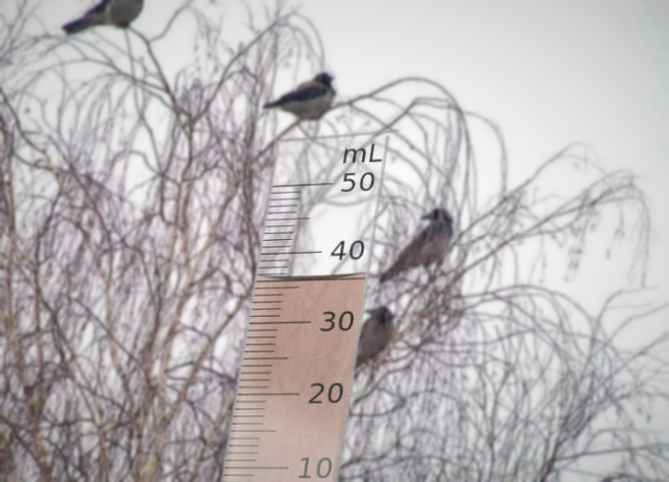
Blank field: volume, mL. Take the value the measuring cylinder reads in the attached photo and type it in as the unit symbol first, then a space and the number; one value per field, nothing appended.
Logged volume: mL 36
